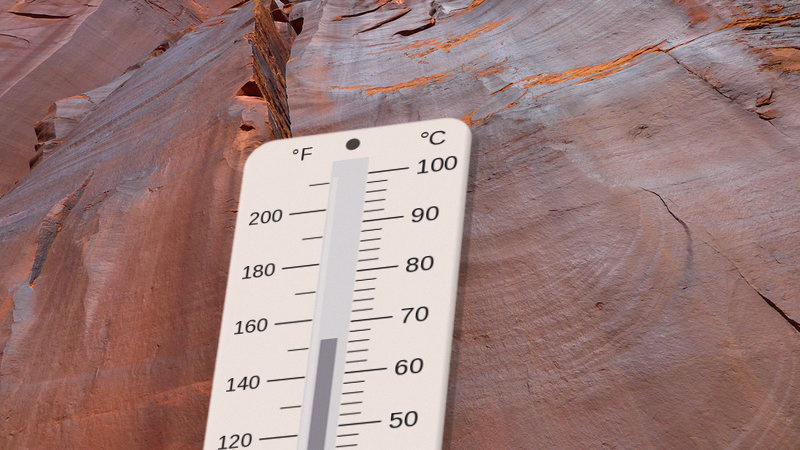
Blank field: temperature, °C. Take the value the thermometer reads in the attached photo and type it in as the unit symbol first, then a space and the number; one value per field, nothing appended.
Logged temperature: °C 67
